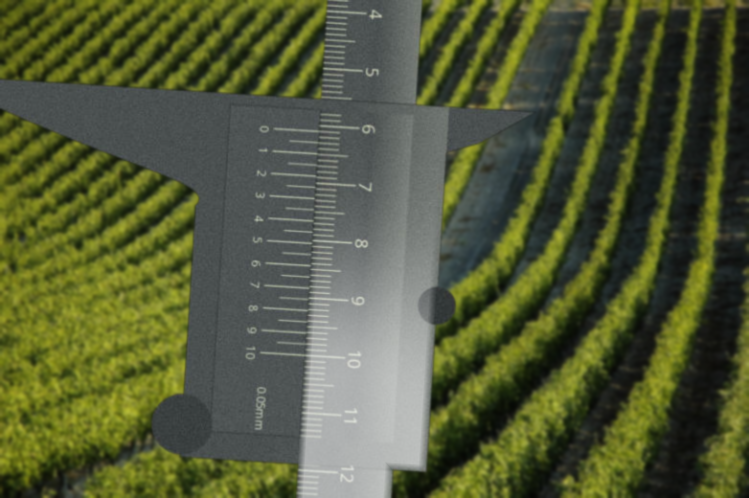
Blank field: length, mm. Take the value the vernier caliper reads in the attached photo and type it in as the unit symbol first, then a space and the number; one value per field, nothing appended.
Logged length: mm 61.0
